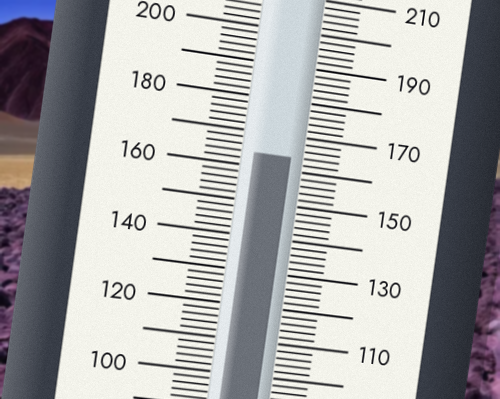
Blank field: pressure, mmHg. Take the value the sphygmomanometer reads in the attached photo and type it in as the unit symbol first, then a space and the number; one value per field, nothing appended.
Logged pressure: mmHg 164
